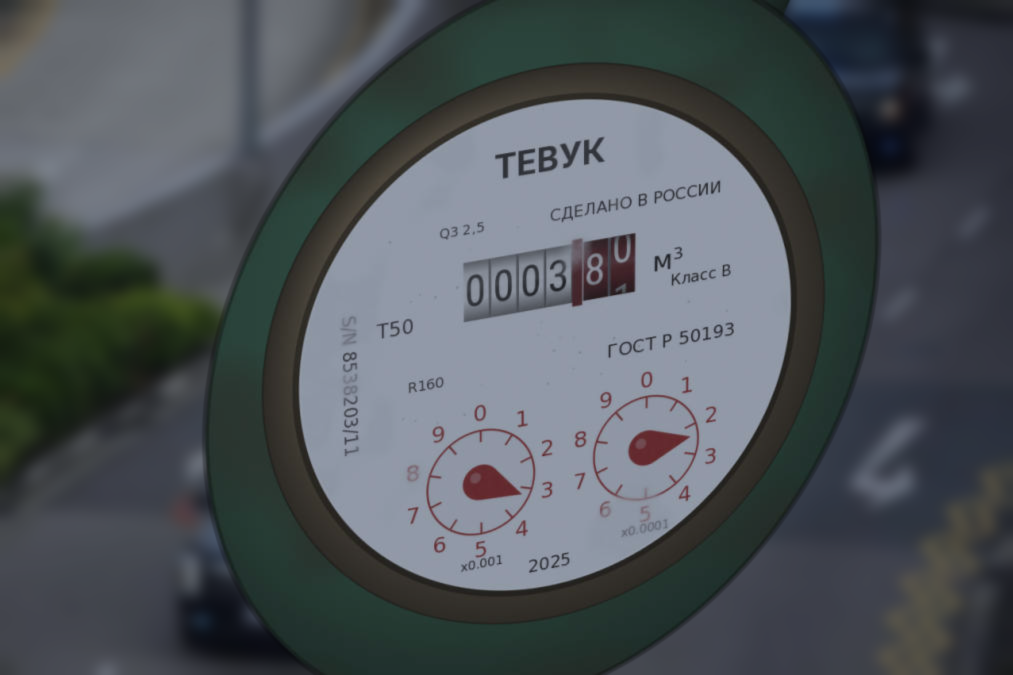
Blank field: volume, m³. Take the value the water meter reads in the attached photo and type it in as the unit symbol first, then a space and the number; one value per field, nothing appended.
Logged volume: m³ 3.8032
